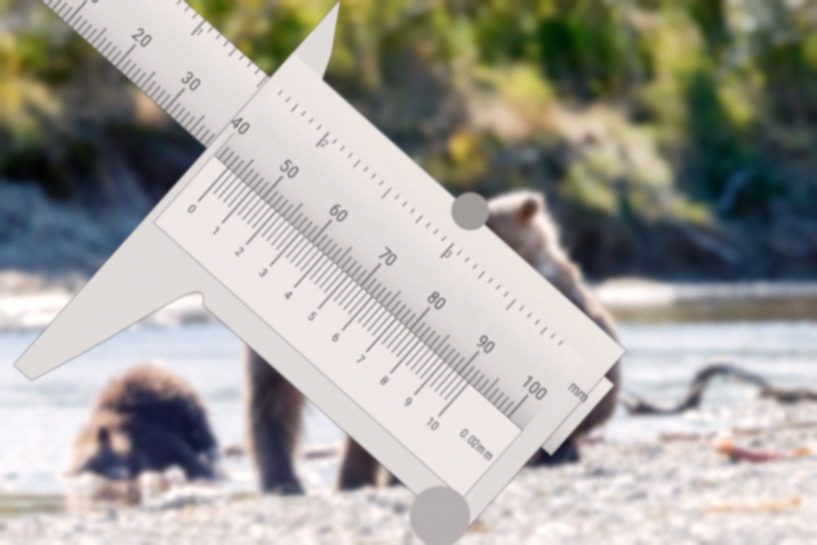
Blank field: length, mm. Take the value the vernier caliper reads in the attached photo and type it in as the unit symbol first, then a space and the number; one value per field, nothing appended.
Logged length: mm 43.0
